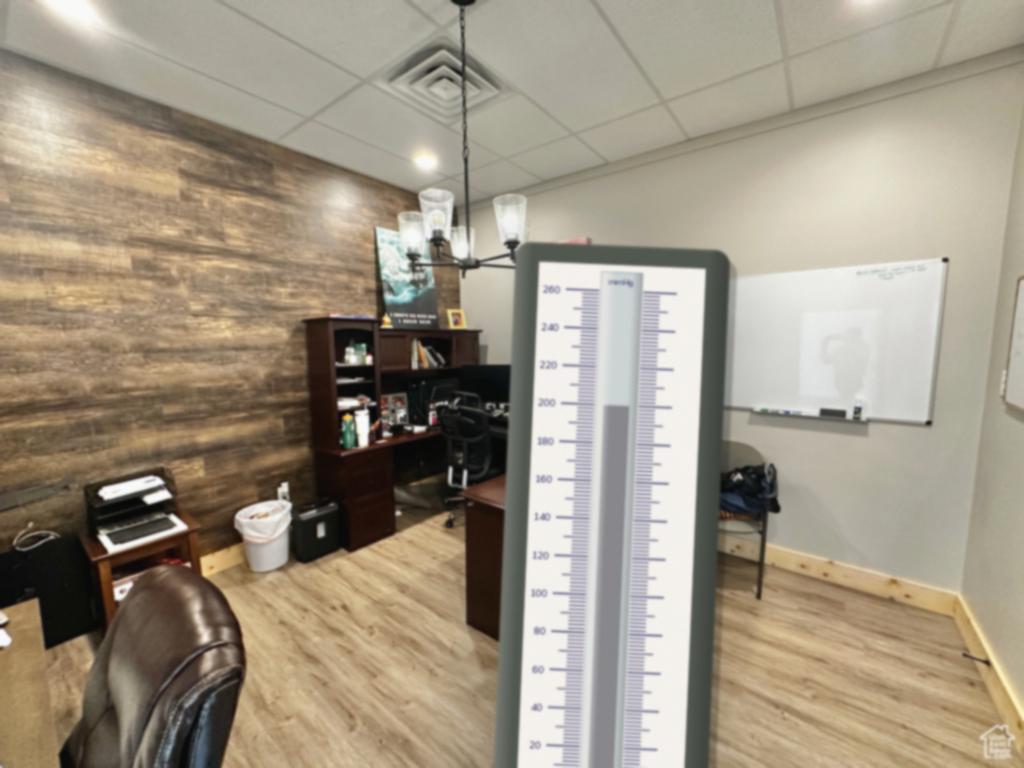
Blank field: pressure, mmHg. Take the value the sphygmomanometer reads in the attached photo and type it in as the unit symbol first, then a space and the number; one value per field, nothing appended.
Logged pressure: mmHg 200
